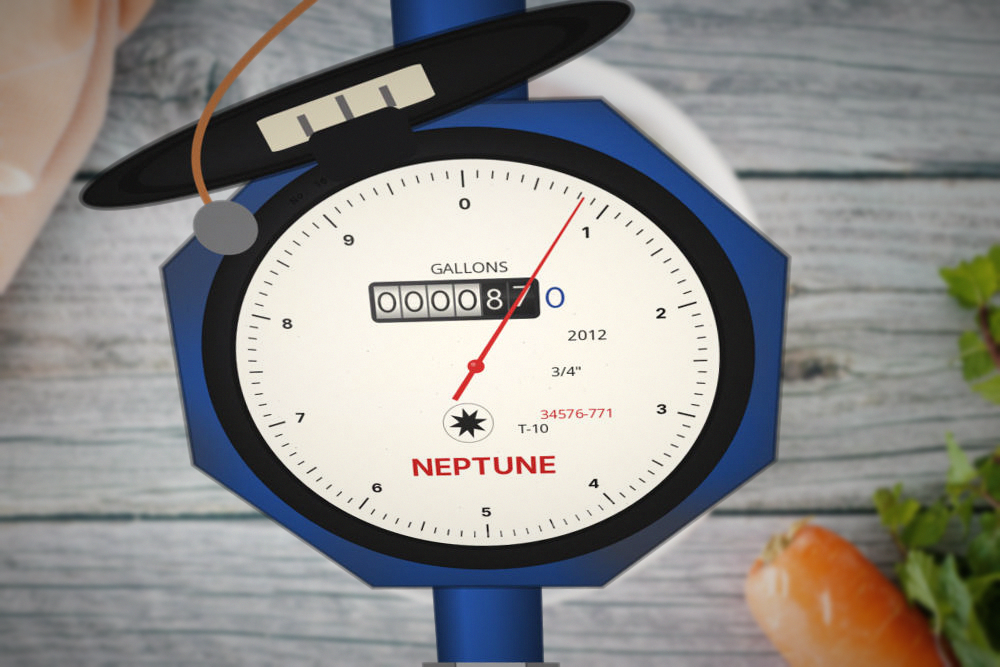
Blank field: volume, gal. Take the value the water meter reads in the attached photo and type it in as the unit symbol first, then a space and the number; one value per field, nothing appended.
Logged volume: gal 870.8
